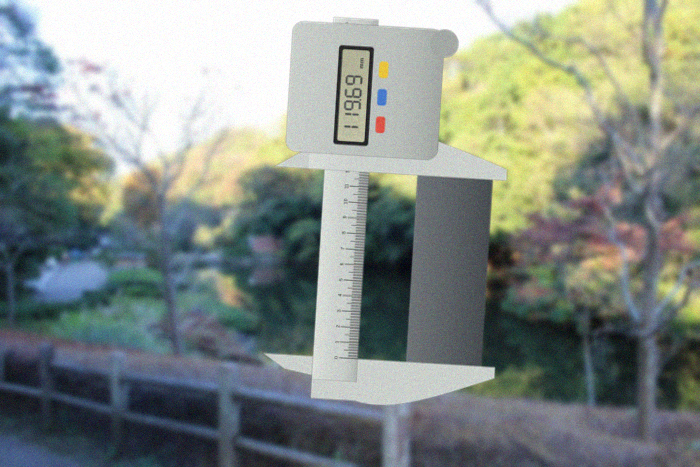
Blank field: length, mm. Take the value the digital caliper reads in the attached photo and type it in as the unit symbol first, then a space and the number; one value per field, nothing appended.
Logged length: mm 119.69
